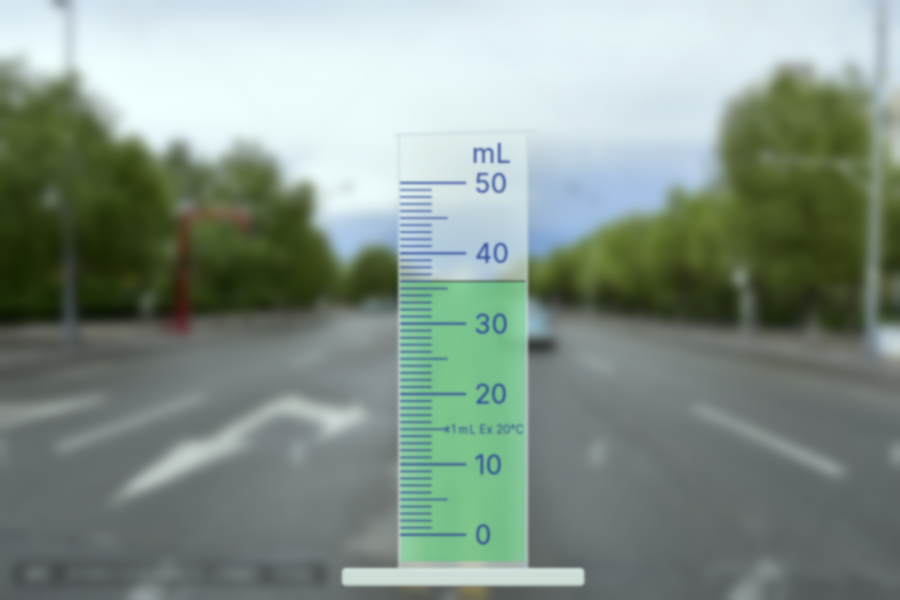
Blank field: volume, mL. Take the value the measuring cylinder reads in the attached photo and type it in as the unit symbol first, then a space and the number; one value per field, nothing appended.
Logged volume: mL 36
